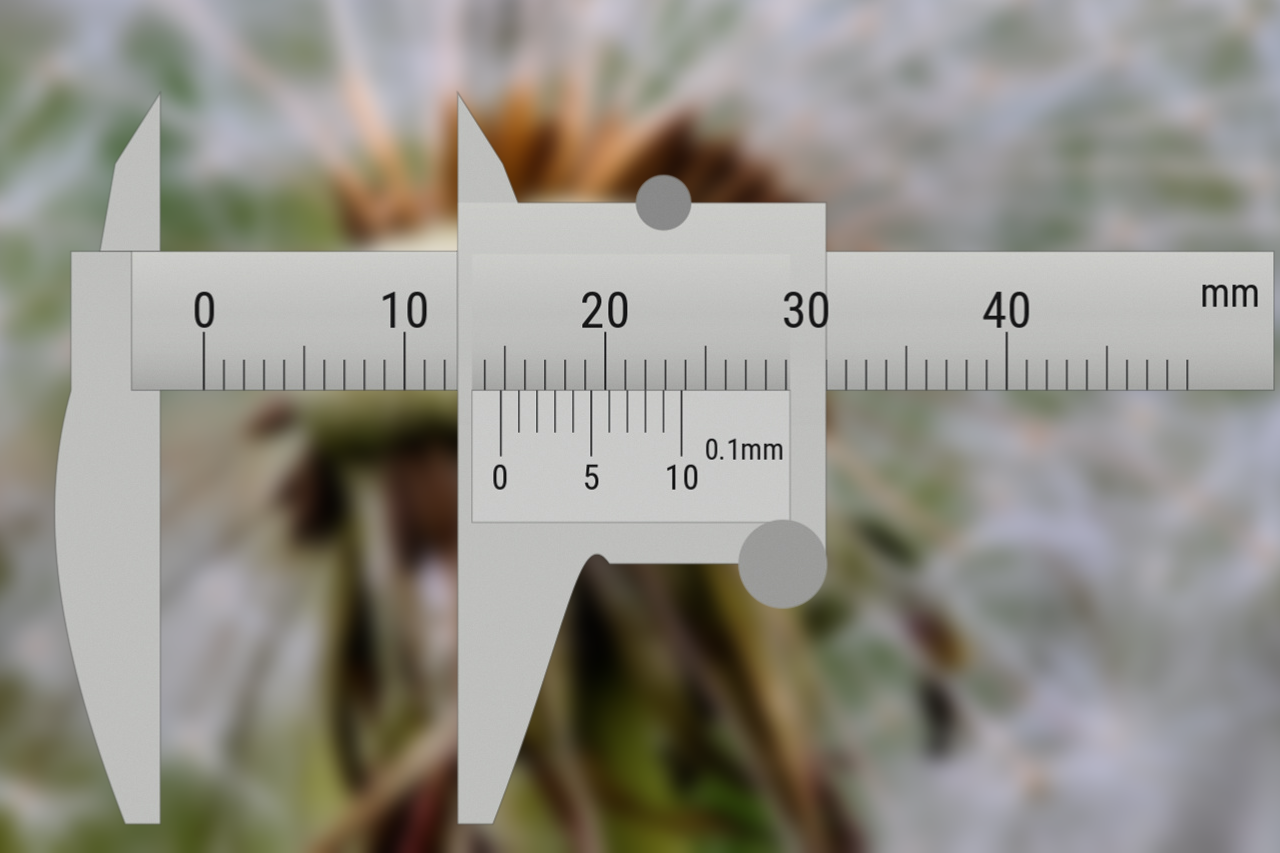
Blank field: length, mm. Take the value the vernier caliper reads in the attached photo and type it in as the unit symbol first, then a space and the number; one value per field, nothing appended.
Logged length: mm 14.8
